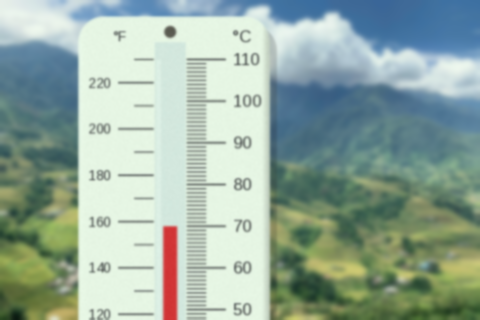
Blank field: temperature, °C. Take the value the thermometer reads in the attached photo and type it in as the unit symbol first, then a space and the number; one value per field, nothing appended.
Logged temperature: °C 70
